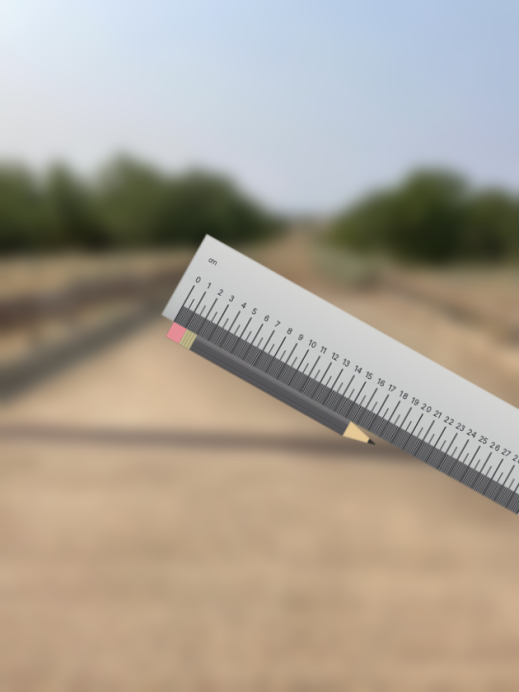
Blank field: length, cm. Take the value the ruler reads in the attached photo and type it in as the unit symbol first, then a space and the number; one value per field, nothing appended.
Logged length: cm 18
